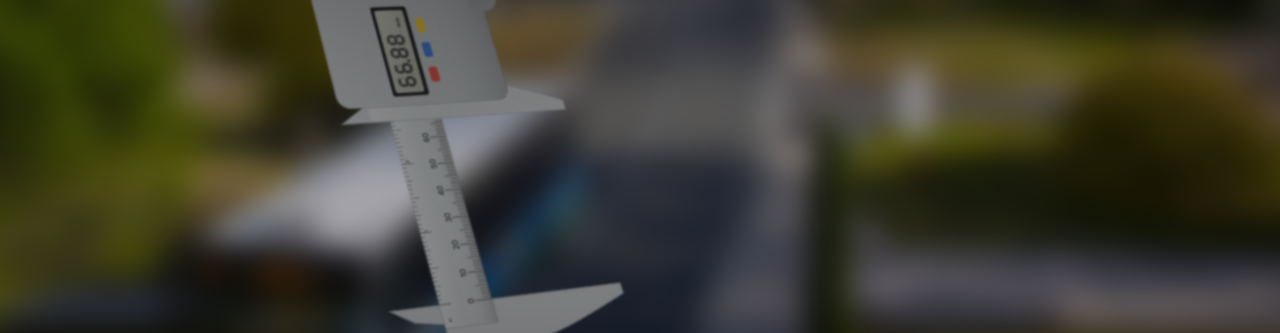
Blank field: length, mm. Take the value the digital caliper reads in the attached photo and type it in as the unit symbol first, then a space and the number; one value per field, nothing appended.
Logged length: mm 66.88
